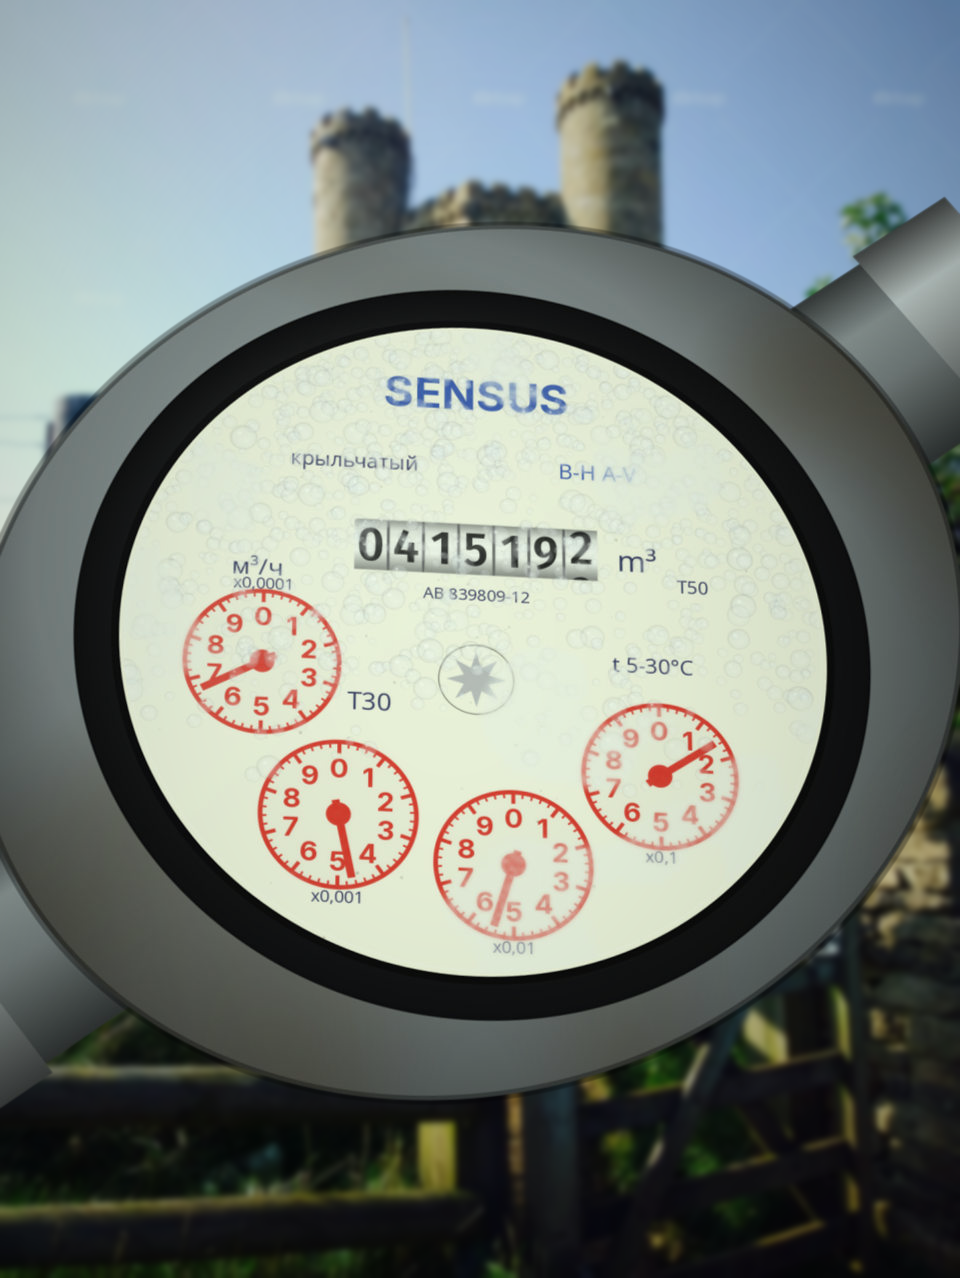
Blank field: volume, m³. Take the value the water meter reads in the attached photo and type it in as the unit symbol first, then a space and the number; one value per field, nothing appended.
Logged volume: m³ 415192.1546
